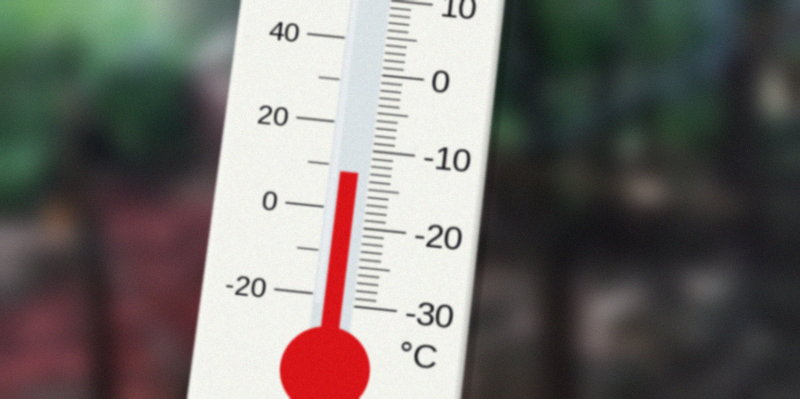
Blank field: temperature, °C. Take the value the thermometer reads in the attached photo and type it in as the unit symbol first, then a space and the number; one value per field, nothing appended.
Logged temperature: °C -13
